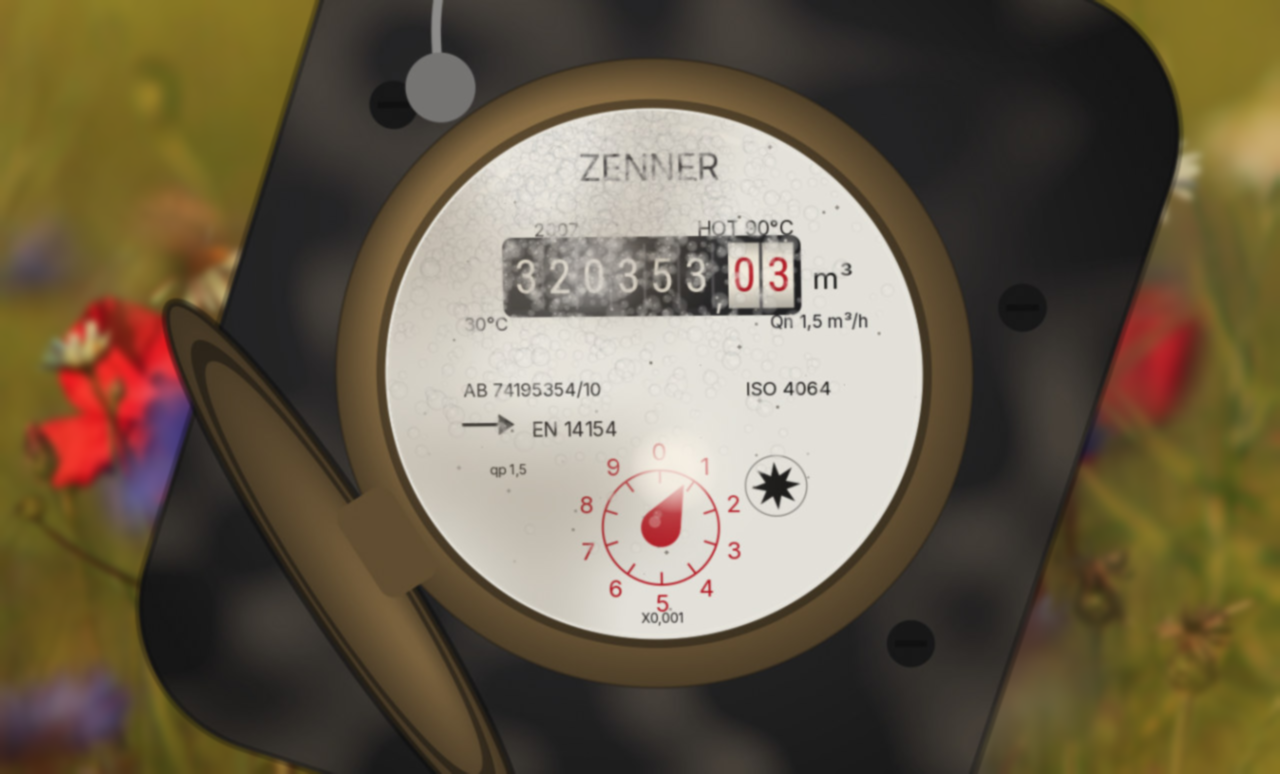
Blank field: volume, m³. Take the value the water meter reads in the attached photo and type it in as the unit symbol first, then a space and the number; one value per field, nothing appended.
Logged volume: m³ 320353.030
